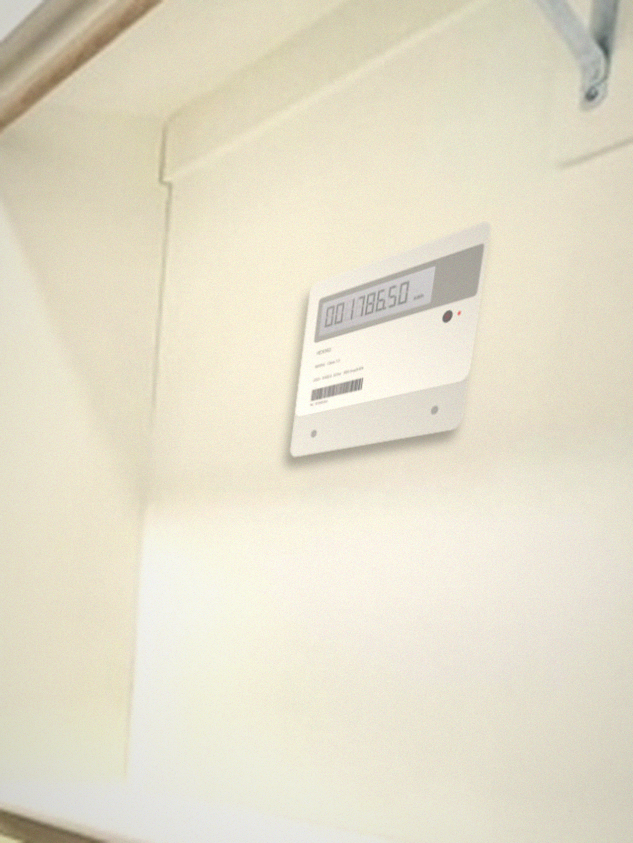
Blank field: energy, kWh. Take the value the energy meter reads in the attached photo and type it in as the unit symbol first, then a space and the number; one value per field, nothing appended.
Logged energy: kWh 1786.50
